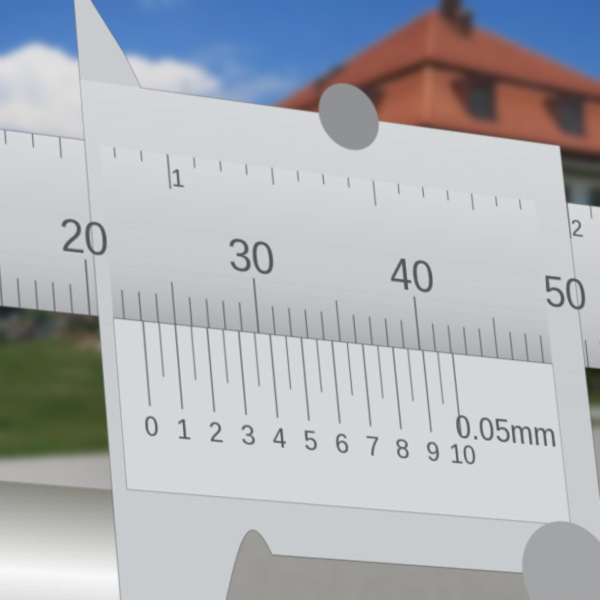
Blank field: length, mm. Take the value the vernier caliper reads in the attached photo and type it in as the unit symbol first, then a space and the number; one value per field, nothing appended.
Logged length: mm 23.1
